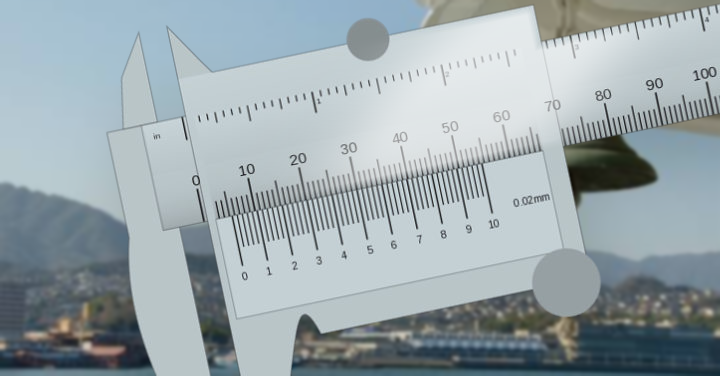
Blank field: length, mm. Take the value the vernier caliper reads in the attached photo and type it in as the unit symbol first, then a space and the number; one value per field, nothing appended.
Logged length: mm 5.5
